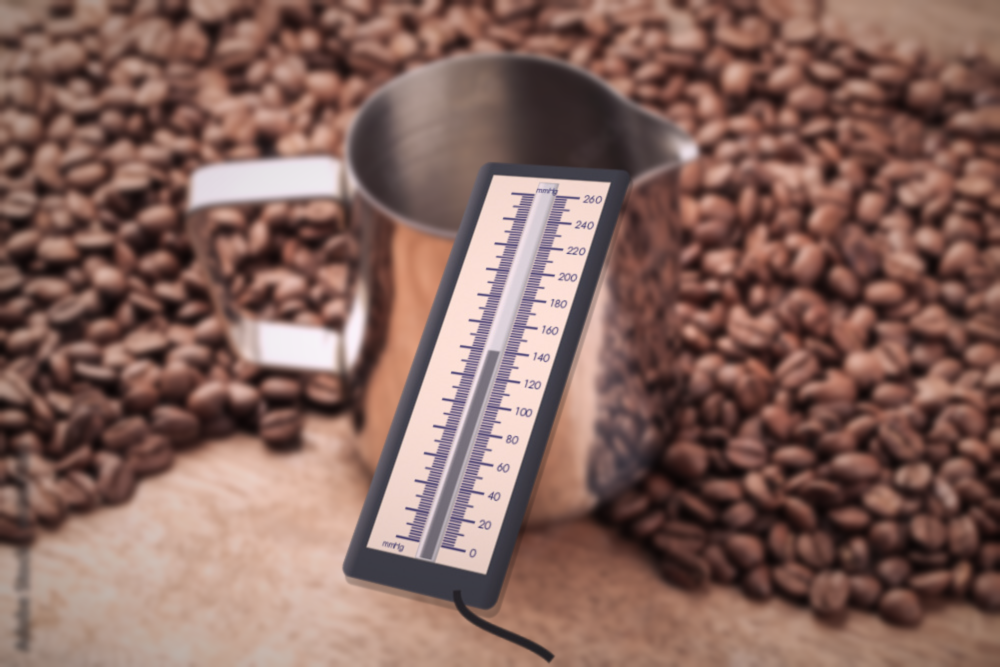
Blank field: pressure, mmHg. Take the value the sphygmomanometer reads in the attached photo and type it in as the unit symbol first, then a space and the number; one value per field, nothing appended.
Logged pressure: mmHg 140
